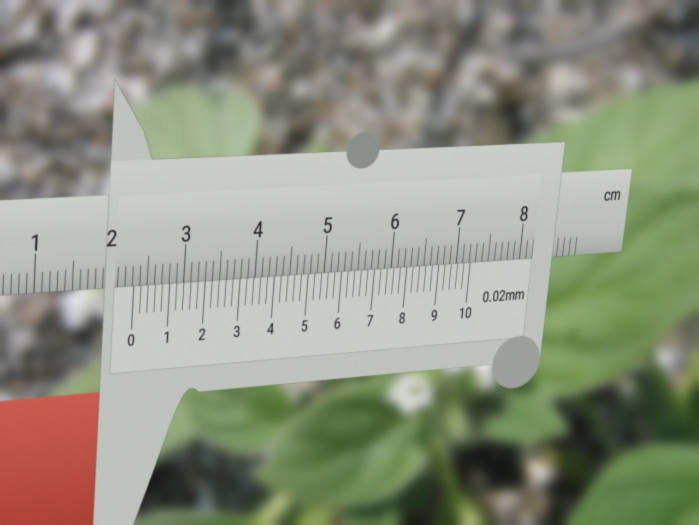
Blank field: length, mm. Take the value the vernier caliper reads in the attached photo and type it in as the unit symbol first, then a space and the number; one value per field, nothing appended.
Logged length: mm 23.2
